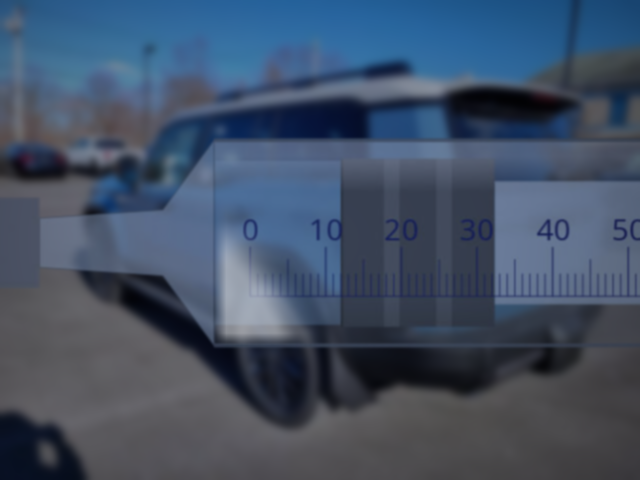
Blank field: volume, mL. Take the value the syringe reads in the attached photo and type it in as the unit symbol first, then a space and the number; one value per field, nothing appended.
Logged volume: mL 12
